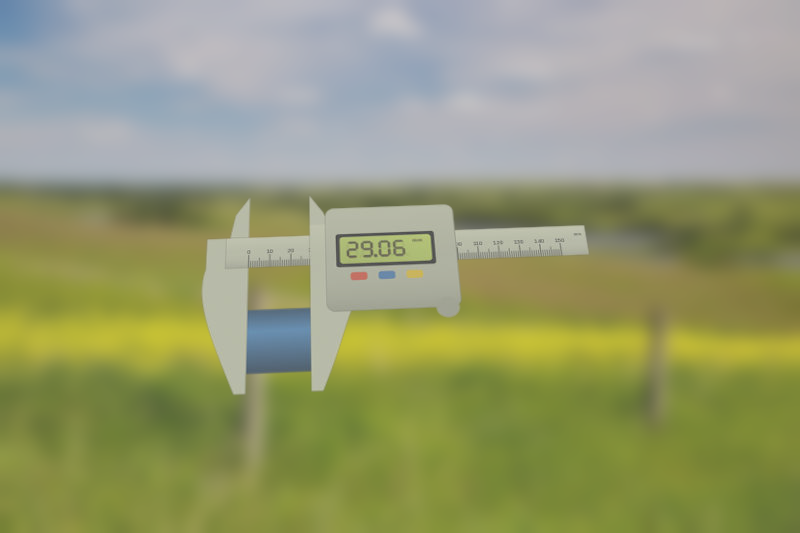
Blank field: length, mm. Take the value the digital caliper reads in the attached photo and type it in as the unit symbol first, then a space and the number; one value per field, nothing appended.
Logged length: mm 29.06
